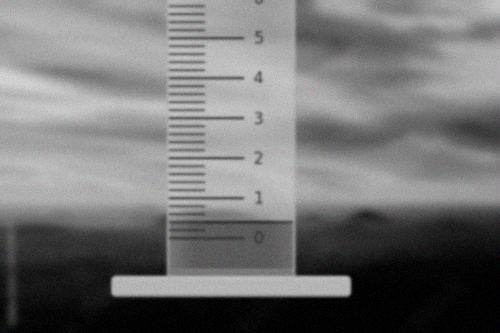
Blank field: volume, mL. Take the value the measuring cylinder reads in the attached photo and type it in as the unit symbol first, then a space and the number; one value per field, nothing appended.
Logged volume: mL 0.4
